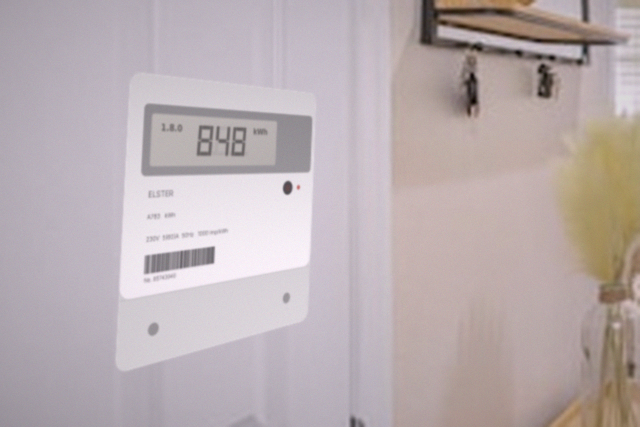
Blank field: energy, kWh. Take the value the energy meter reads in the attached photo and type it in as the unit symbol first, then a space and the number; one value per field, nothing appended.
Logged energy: kWh 848
